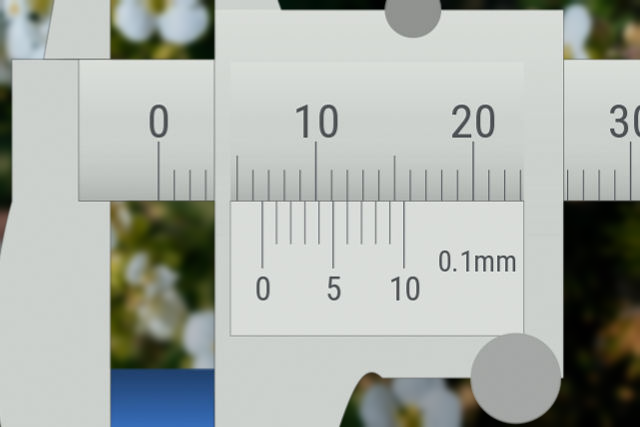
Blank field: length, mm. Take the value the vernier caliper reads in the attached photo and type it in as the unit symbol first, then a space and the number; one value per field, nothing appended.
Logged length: mm 6.6
